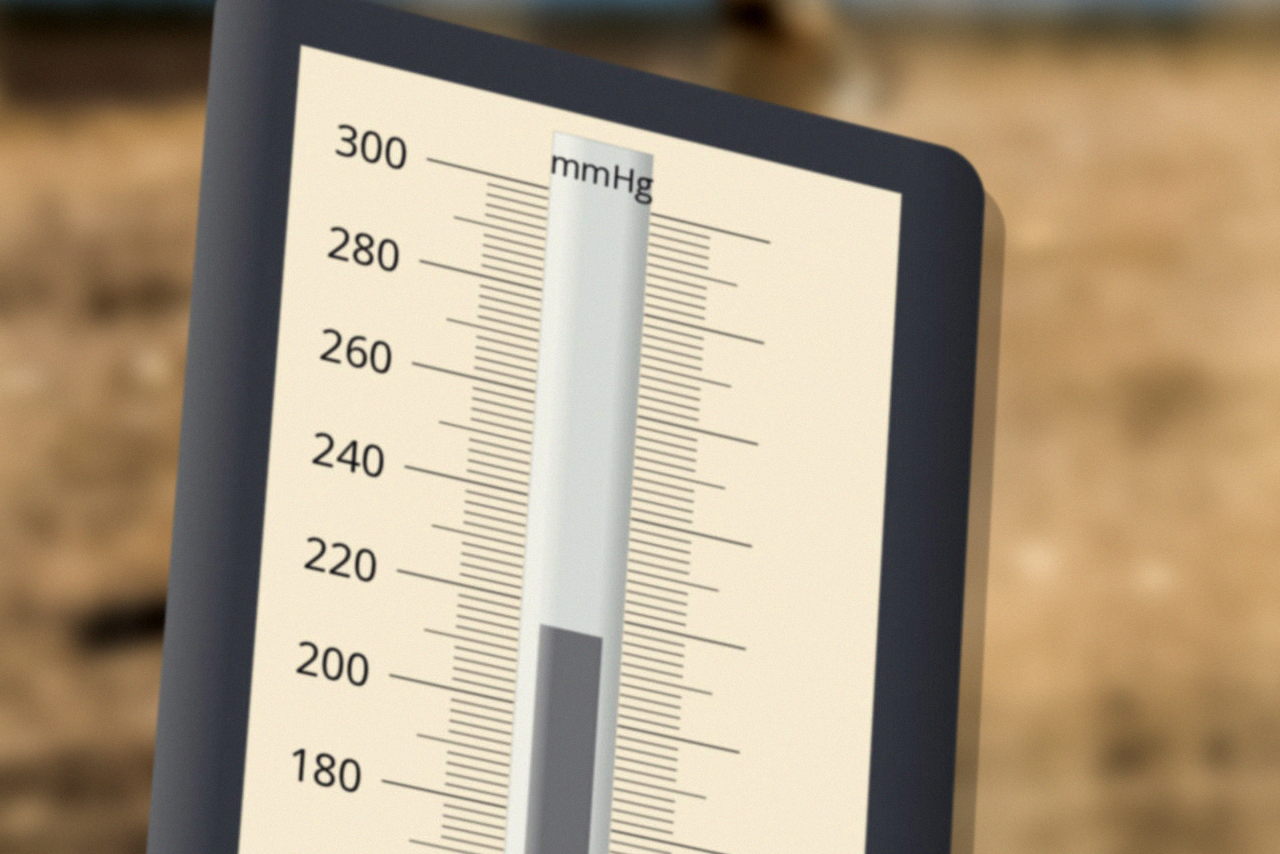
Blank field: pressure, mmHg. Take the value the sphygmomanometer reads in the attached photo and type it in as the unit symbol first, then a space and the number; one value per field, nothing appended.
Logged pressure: mmHg 216
